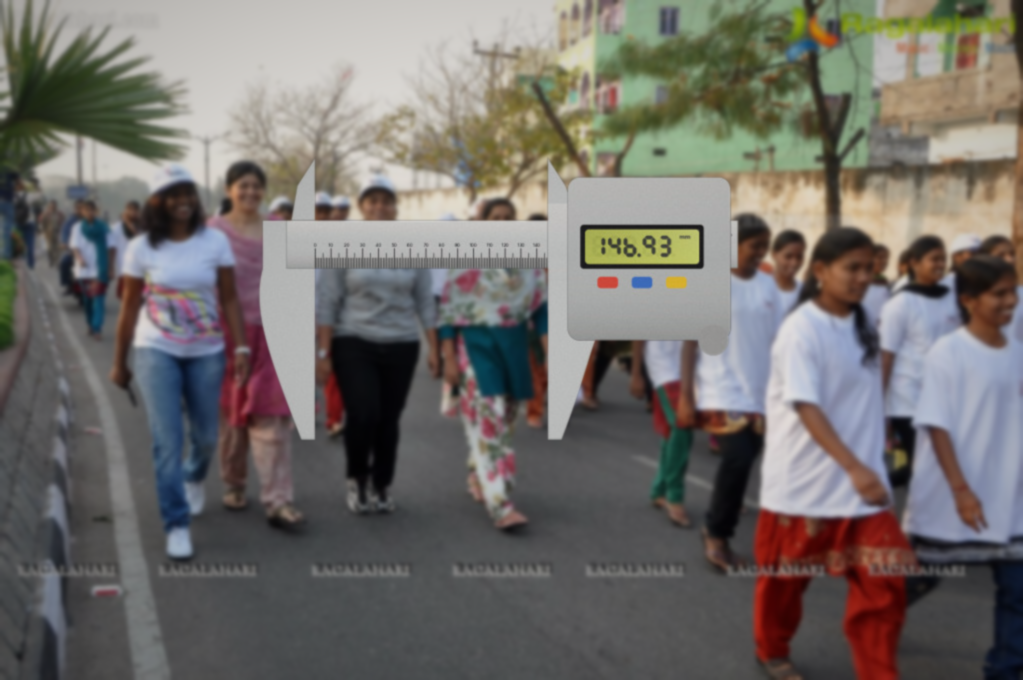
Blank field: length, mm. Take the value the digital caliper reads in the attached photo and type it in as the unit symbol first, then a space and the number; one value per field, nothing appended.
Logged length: mm 146.93
